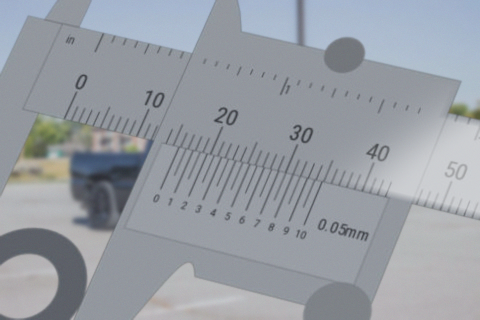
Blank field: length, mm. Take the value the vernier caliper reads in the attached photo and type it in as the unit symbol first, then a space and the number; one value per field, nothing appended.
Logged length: mm 15.8
